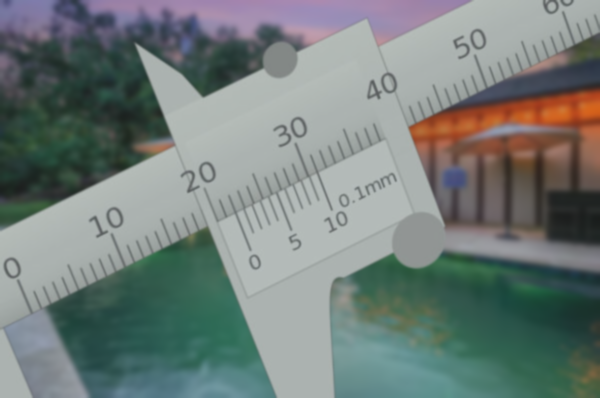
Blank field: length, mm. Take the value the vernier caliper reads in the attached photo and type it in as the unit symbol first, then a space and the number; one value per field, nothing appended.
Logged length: mm 22.0
